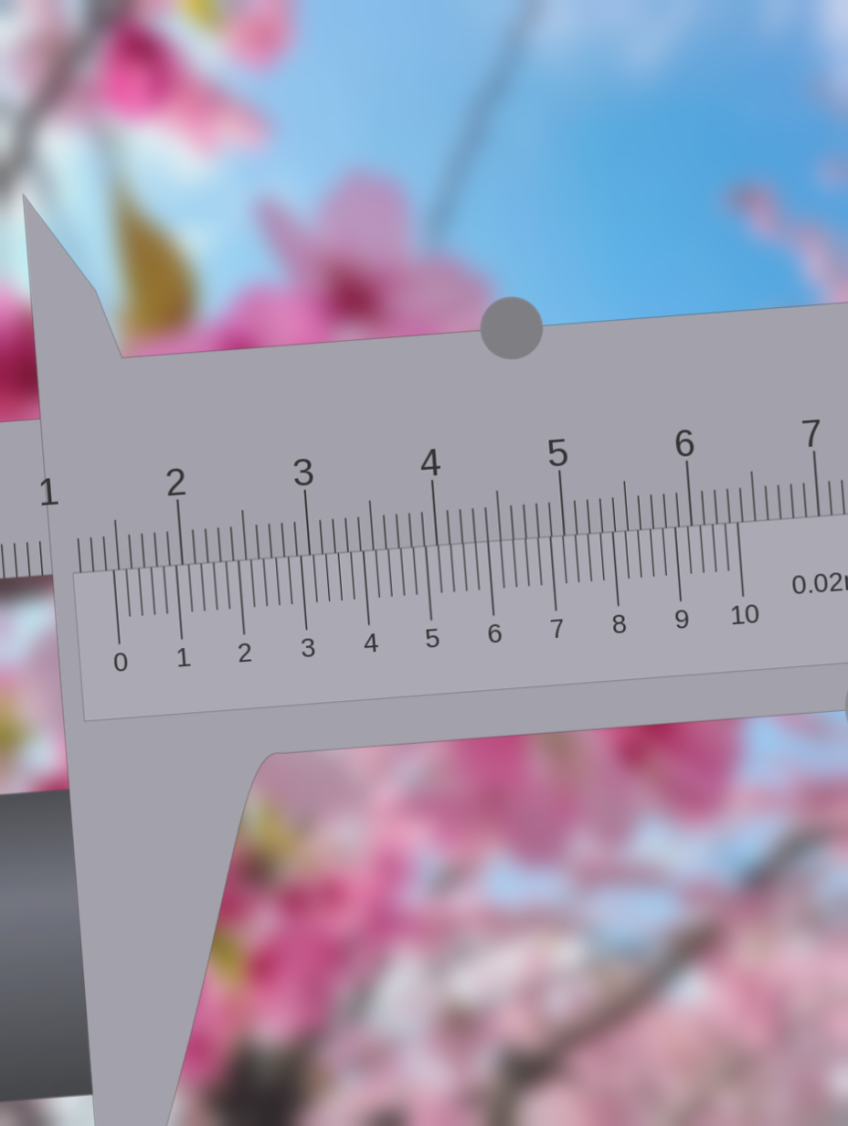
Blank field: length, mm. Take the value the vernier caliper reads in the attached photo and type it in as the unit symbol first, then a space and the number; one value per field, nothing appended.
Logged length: mm 14.6
